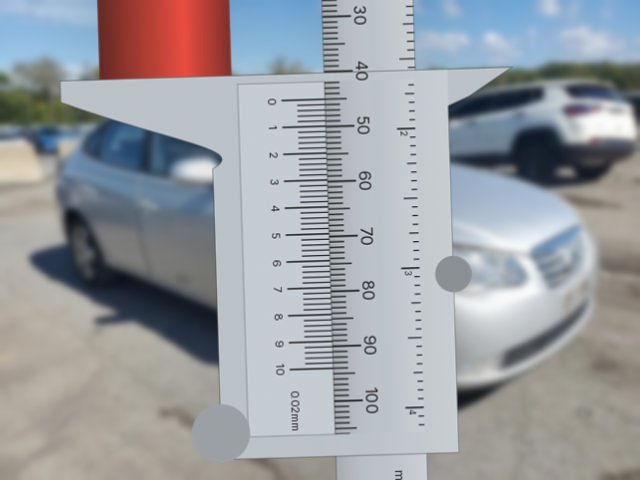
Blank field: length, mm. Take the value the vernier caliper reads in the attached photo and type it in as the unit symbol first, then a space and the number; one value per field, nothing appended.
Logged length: mm 45.0
